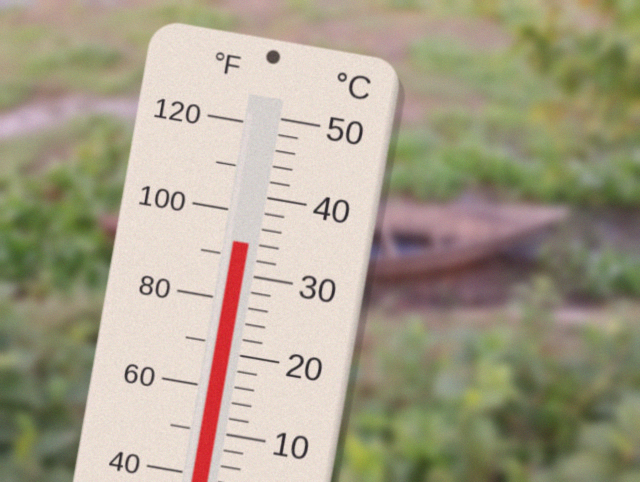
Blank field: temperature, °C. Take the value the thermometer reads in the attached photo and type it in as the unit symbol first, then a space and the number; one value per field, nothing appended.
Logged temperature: °C 34
